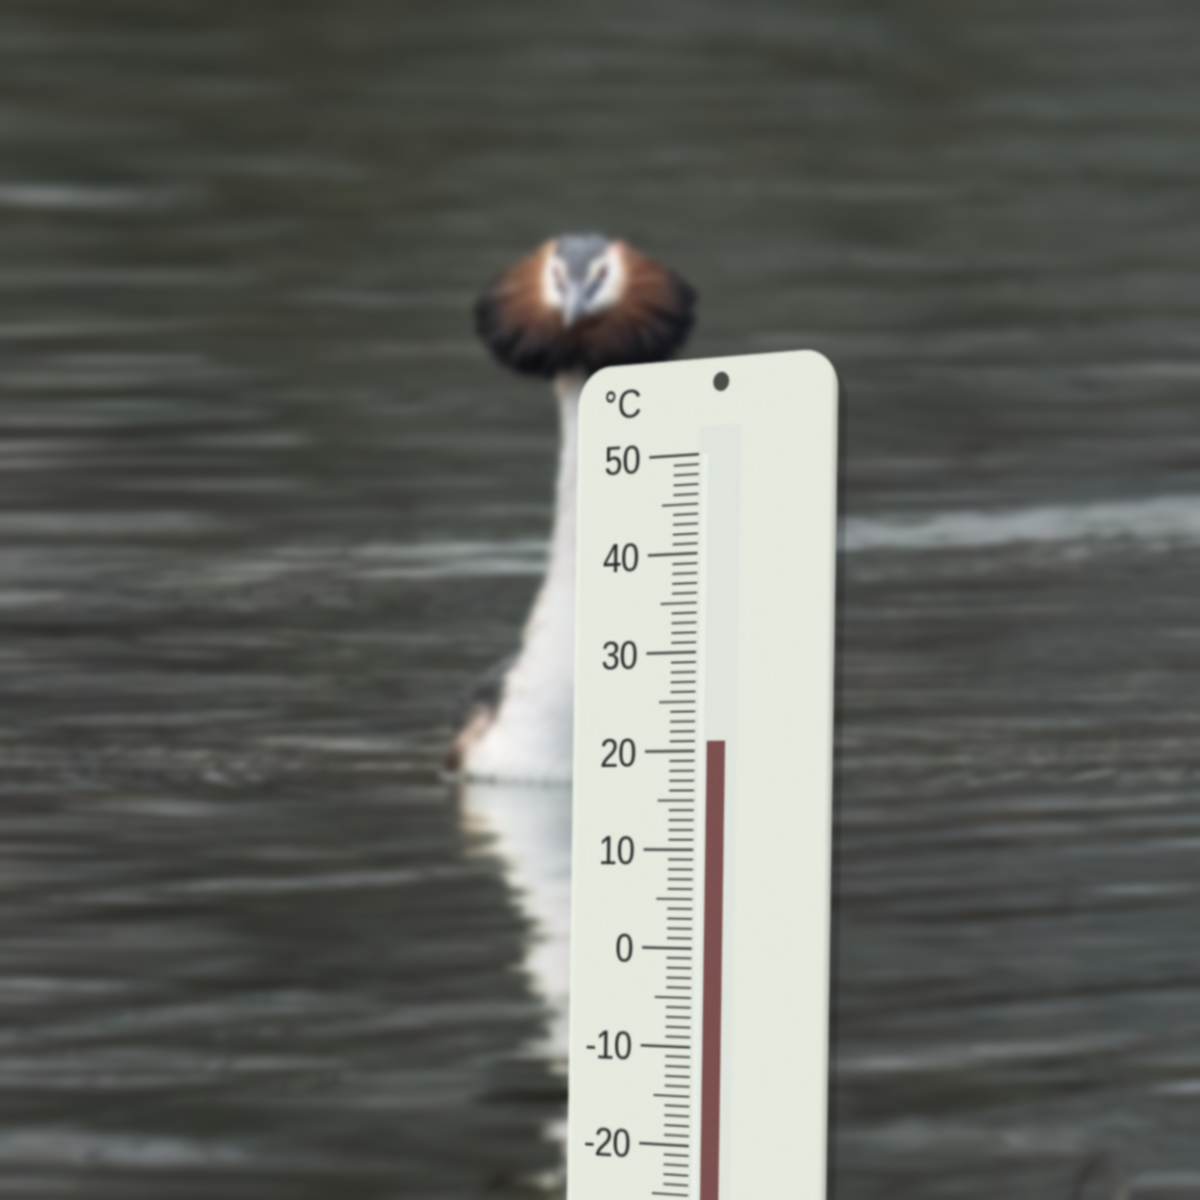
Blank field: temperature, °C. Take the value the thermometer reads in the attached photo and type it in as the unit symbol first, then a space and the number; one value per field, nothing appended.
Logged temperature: °C 21
